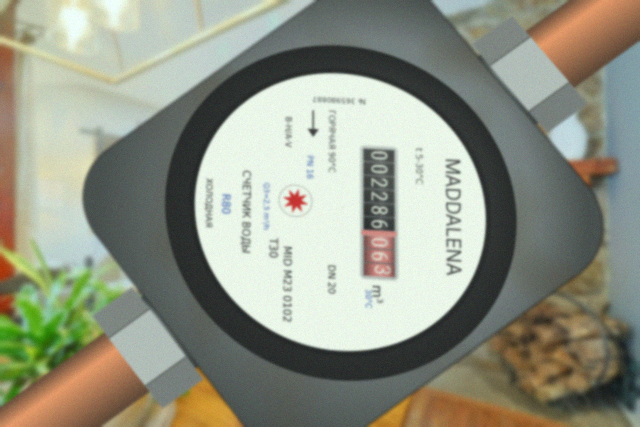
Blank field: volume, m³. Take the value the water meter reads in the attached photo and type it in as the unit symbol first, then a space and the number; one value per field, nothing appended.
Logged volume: m³ 2286.063
